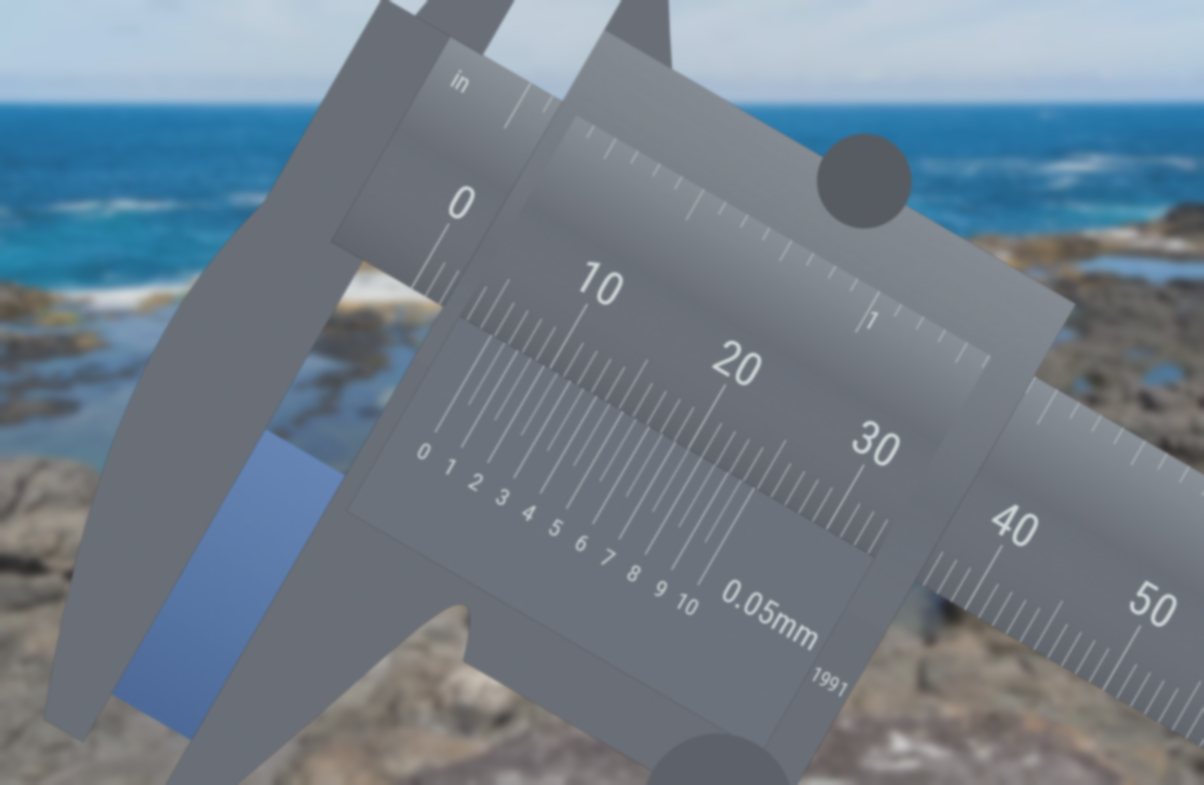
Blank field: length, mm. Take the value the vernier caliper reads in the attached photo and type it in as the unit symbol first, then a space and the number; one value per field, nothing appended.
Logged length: mm 5.8
